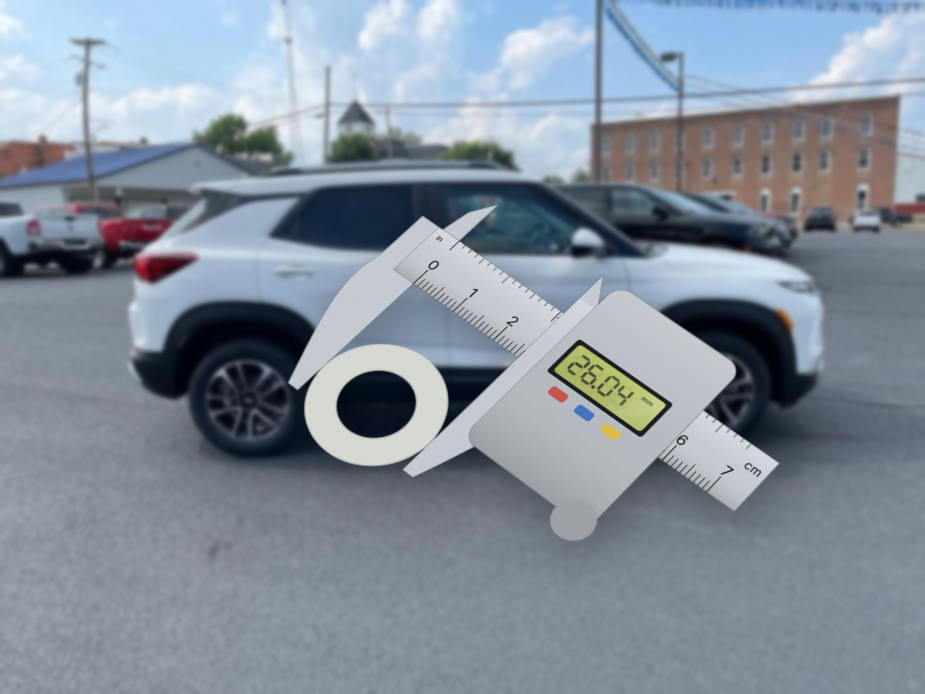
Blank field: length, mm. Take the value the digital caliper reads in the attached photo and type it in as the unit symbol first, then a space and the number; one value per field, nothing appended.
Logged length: mm 26.04
